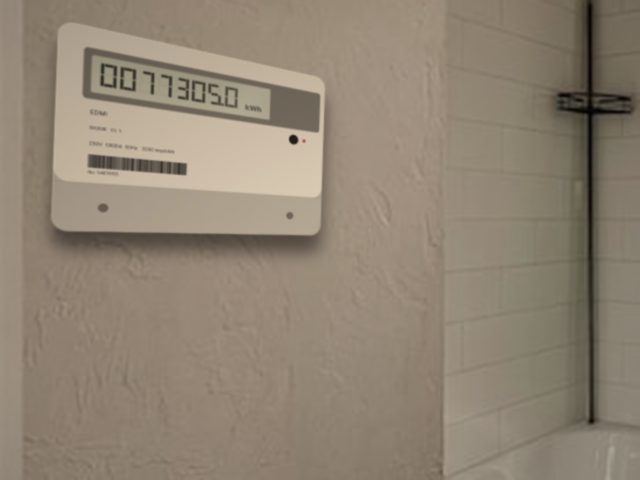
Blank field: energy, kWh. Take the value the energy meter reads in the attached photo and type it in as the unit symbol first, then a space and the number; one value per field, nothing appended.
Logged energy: kWh 77305.0
